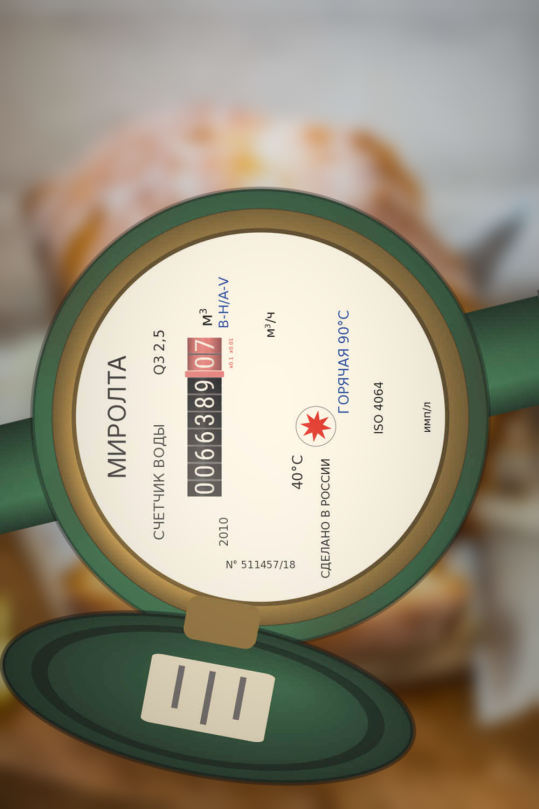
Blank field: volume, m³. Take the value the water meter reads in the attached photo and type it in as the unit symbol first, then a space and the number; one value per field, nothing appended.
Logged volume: m³ 66389.07
